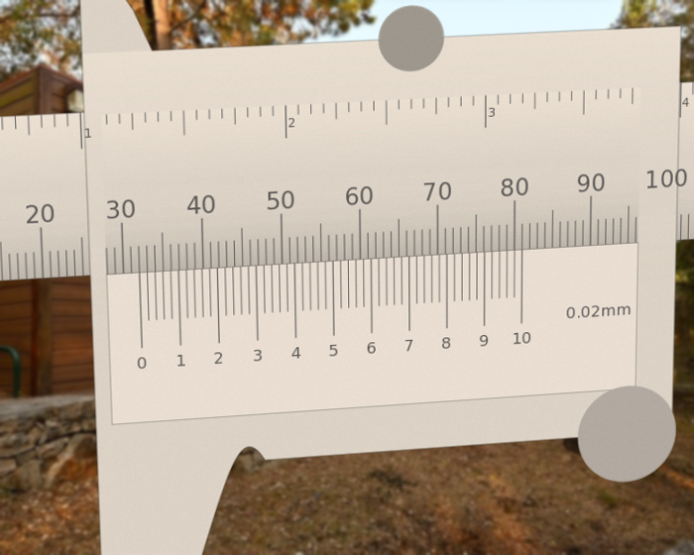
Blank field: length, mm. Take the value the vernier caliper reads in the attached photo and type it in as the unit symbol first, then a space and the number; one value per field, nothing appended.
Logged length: mm 32.0
